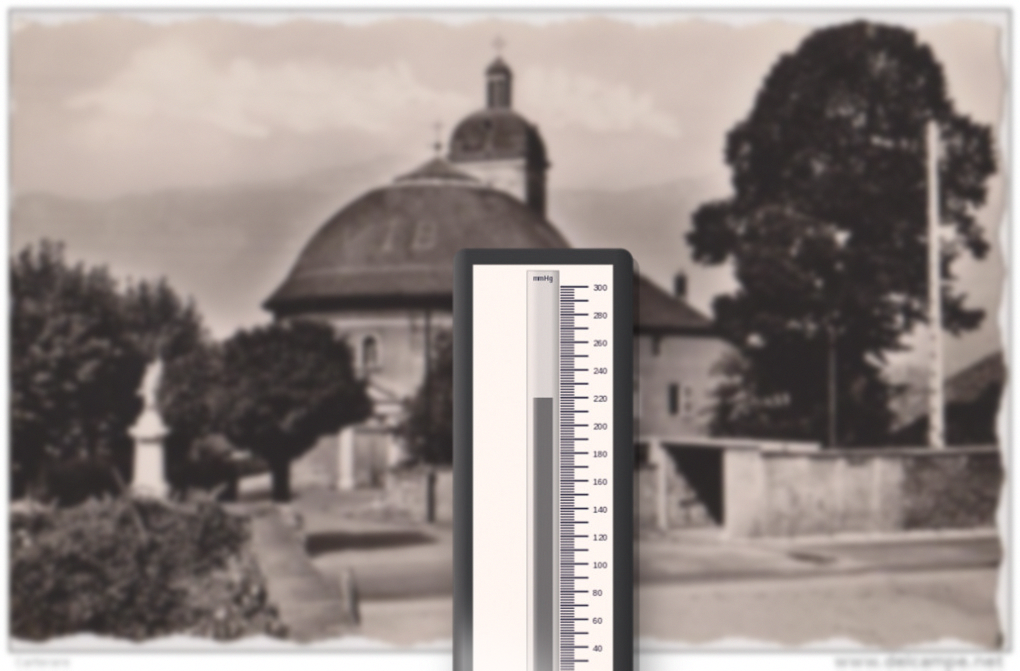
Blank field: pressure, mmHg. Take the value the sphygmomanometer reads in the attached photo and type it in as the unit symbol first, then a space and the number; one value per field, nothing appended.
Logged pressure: mmHg 220
